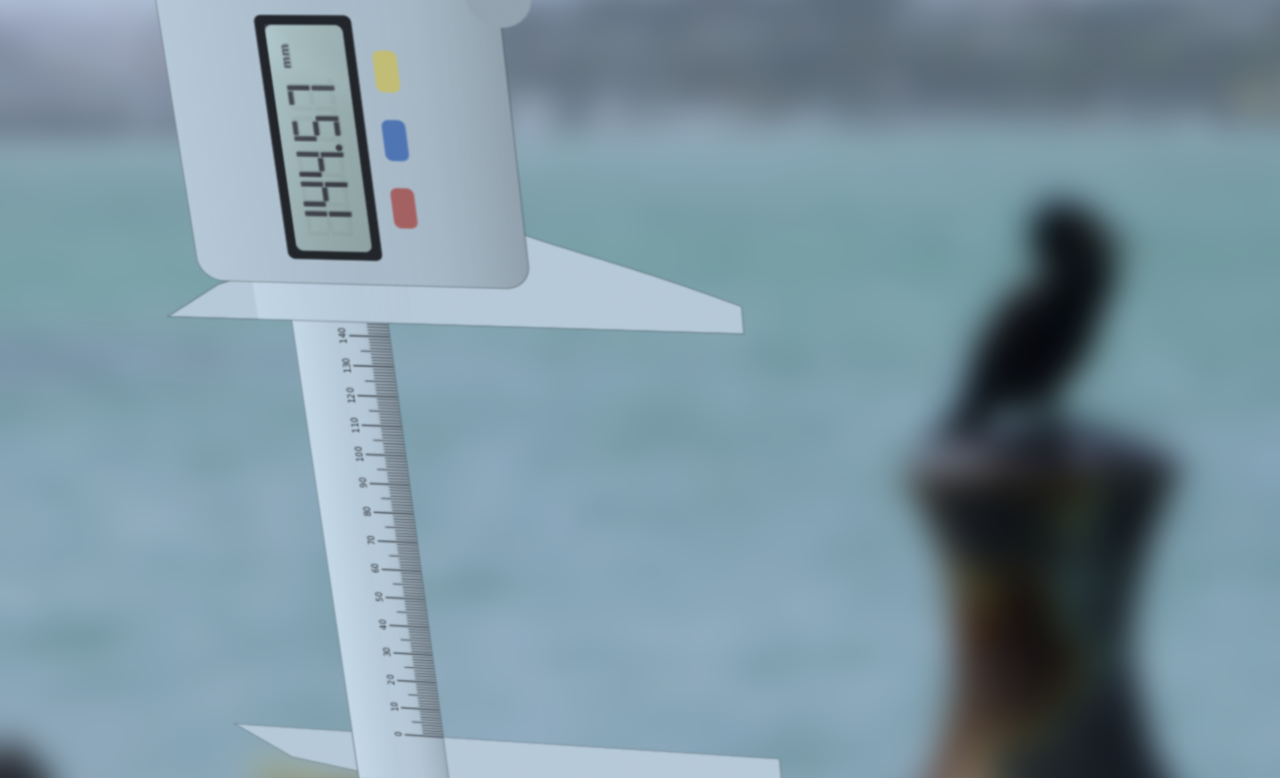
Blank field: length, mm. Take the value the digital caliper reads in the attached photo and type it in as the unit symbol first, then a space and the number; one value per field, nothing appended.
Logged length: mm 144.57
